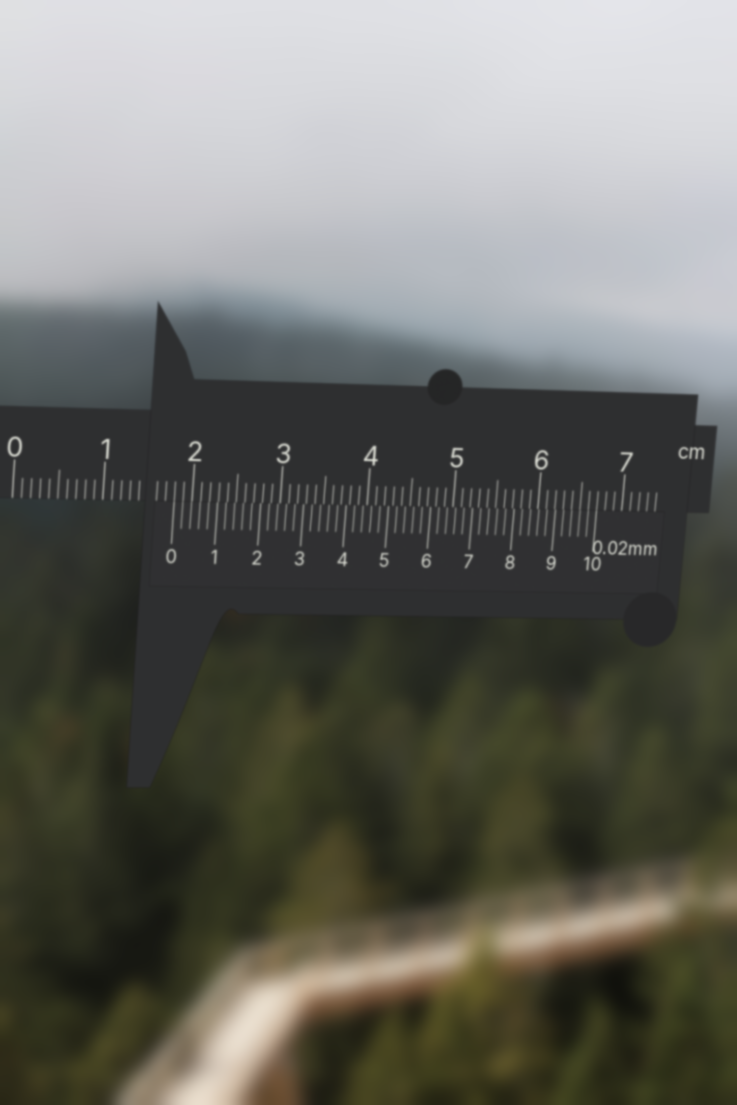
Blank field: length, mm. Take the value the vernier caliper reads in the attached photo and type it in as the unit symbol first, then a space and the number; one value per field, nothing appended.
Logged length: mm 18.0
